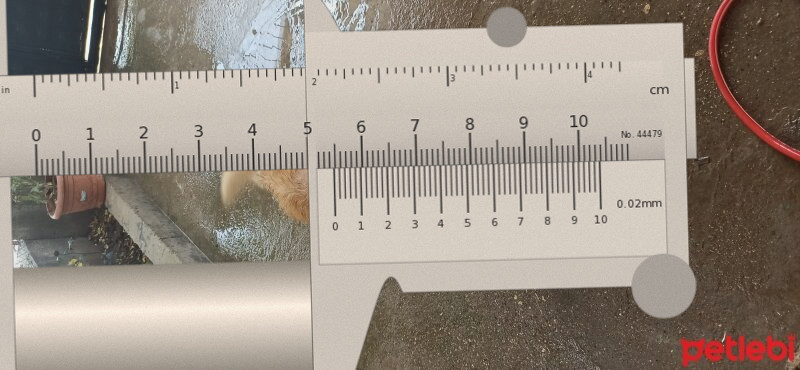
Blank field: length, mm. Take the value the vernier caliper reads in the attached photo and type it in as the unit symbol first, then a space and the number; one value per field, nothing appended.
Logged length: mm 54.8
